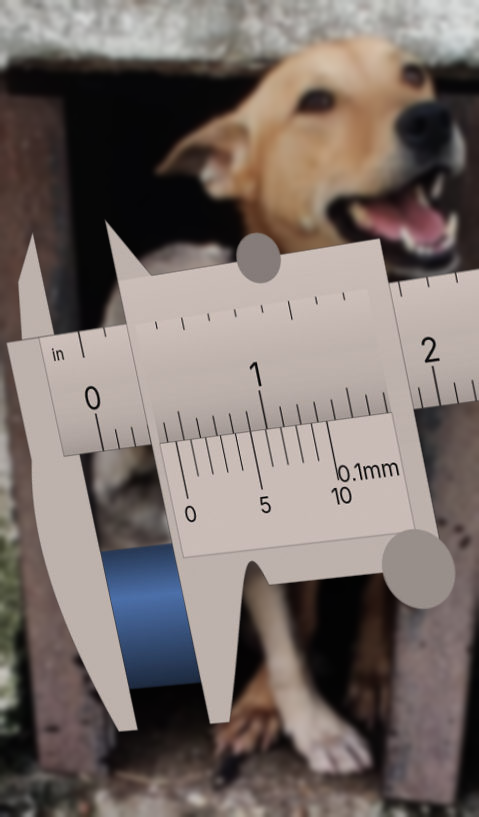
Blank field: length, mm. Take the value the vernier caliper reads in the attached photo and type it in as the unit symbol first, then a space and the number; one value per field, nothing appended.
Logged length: mm 4.5
